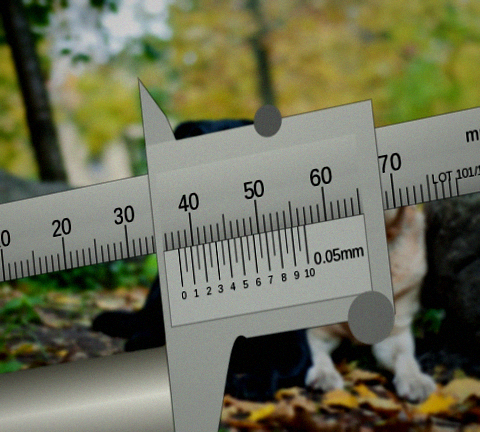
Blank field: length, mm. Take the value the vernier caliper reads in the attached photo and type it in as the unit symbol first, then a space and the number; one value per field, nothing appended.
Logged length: mm 37.8
